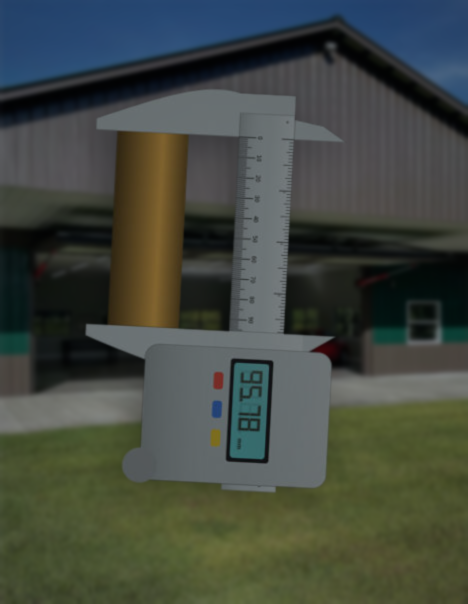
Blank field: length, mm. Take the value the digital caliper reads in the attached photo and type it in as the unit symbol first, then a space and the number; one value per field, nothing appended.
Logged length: mm 95.78
